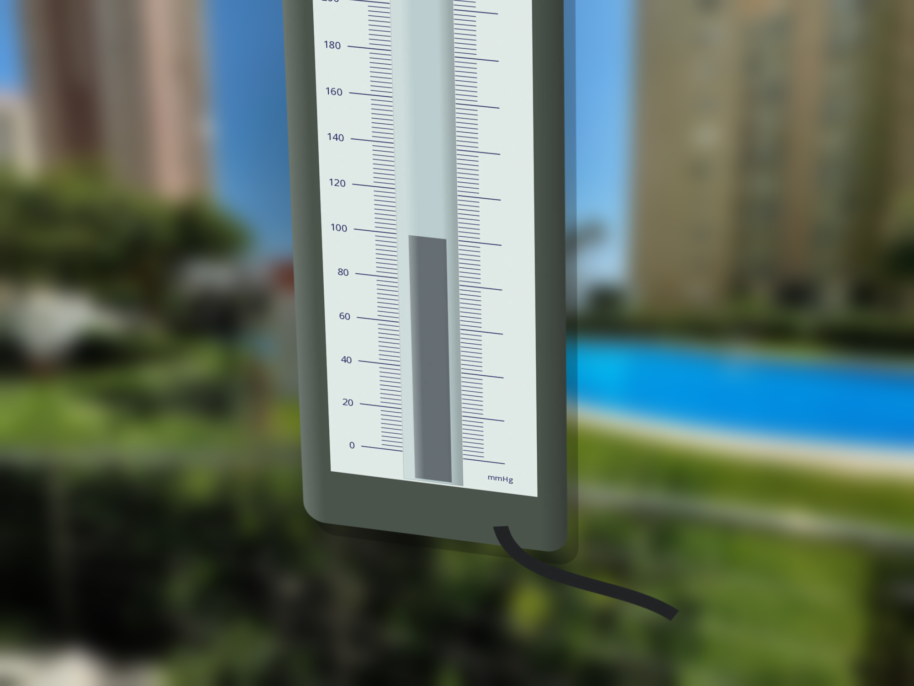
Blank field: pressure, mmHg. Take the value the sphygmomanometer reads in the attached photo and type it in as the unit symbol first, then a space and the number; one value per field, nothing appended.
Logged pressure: mmHg 100
